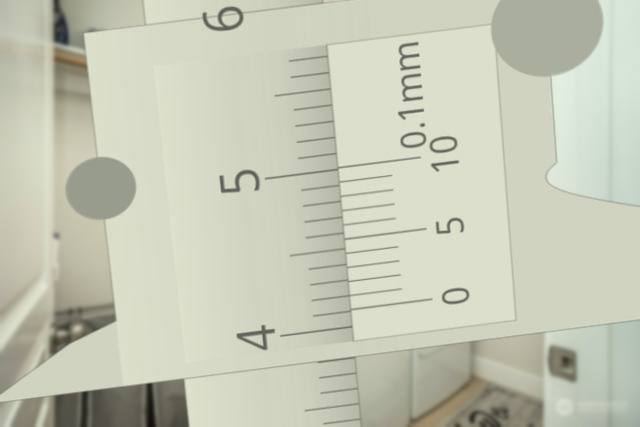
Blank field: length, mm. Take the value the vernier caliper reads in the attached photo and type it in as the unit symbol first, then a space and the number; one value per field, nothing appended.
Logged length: mm 41.1
